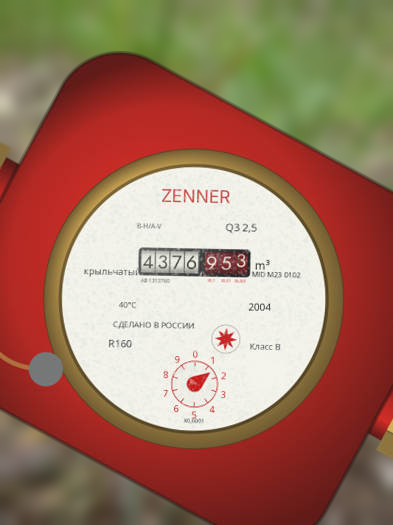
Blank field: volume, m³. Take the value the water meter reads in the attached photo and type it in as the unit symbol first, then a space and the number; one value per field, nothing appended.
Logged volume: m³ 4376.9531
